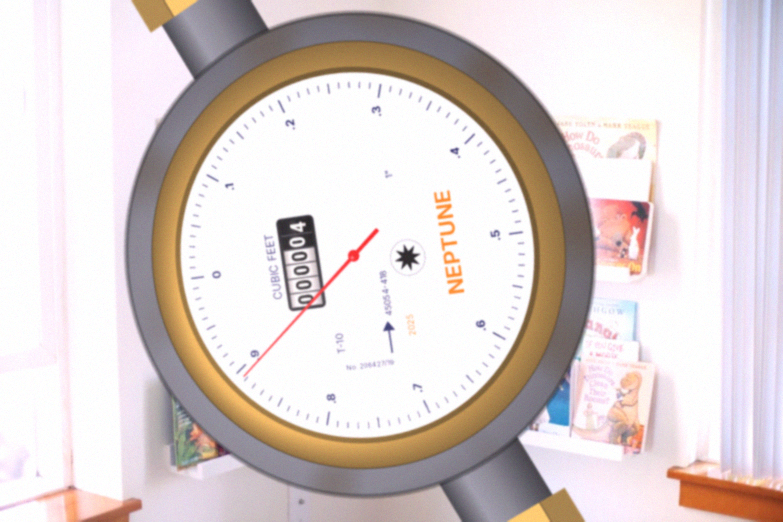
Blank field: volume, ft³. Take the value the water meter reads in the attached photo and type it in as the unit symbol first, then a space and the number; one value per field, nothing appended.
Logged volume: ft³ 3.89
